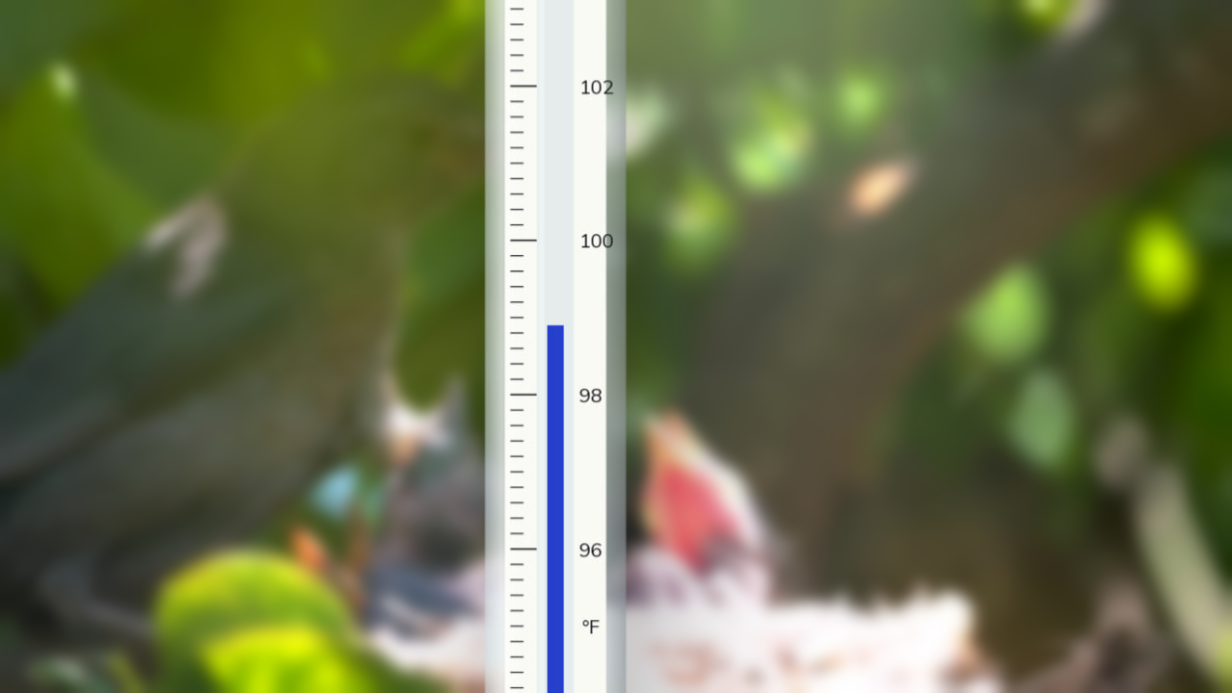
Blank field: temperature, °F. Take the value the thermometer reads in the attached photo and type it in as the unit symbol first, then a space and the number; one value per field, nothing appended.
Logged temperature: °F 98.9
